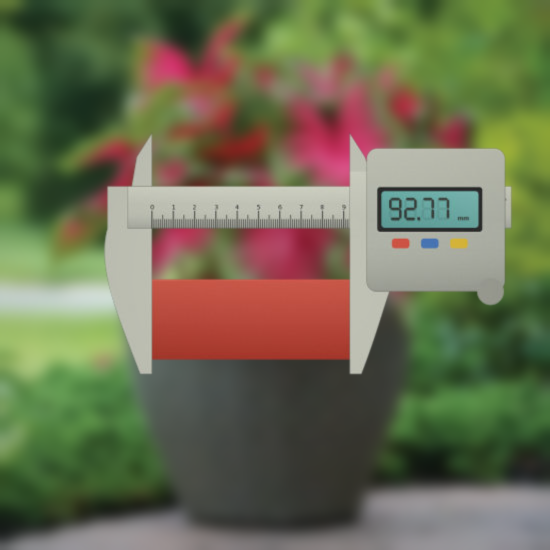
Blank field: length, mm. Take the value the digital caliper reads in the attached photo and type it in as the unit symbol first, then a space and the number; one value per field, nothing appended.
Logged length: mm 92.77
